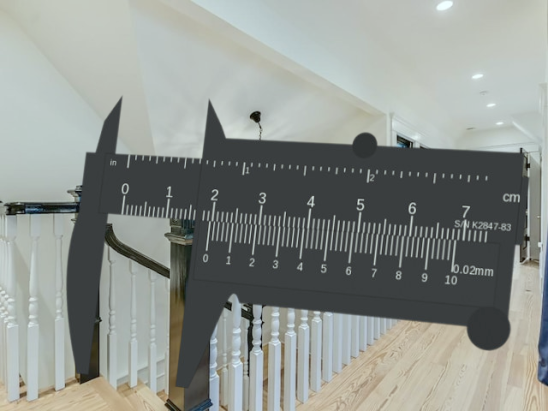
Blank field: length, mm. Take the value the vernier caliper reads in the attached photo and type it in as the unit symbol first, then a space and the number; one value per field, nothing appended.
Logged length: mm 19.5
